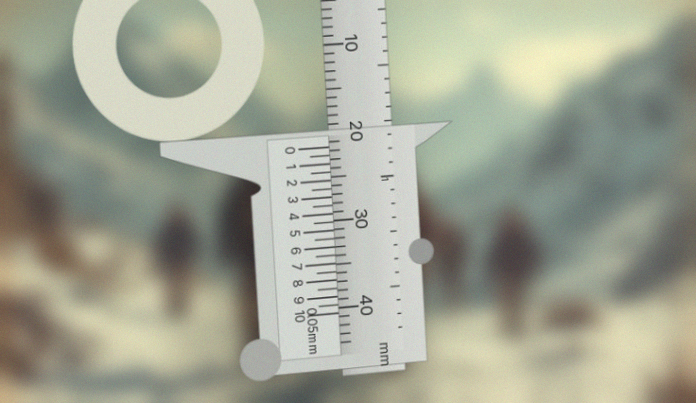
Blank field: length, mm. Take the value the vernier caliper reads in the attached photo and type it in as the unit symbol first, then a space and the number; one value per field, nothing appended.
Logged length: mm 21.6
